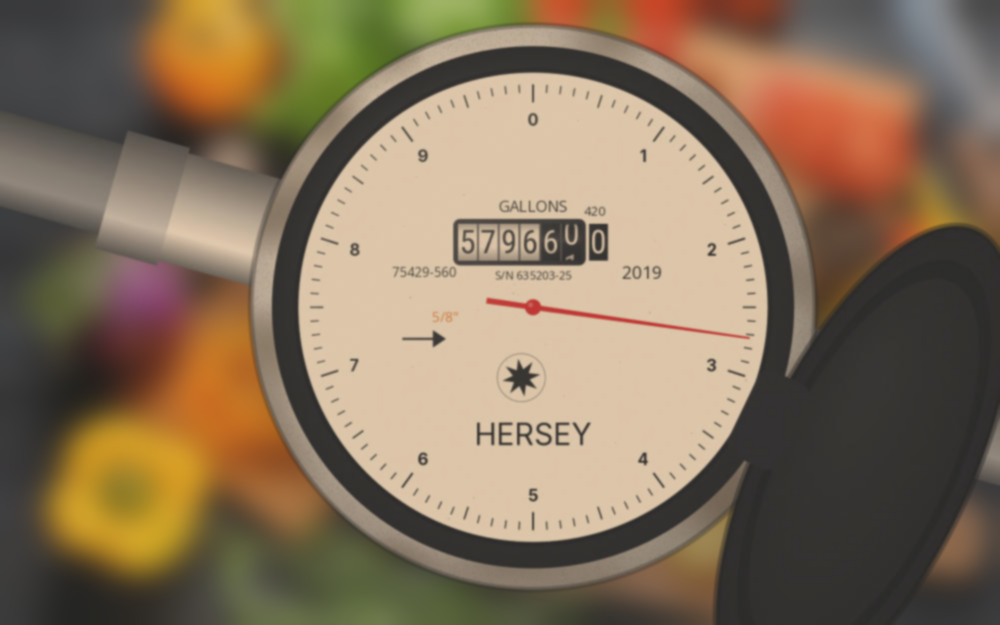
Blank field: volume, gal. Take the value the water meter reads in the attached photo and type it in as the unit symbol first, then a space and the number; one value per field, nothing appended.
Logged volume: gal 5796602.7
